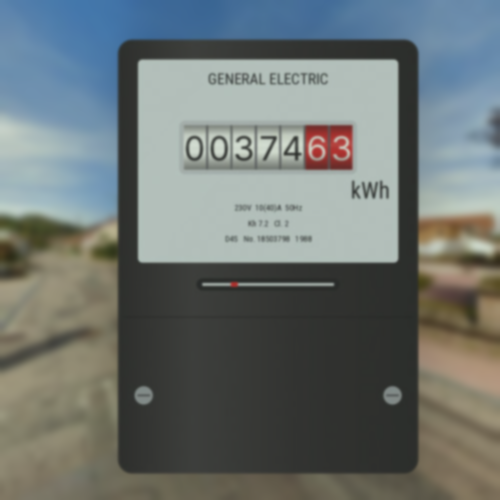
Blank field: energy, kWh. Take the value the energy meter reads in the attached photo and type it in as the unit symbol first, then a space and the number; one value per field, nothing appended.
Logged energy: kWh 374.63
